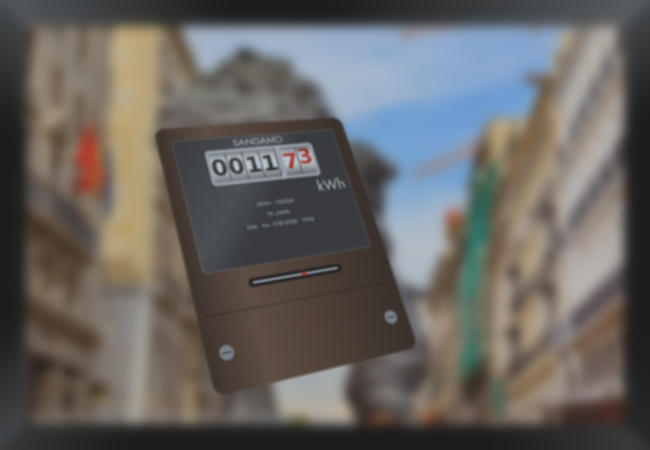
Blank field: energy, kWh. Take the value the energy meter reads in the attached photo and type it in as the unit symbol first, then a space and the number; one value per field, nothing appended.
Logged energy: kWh 11.73
